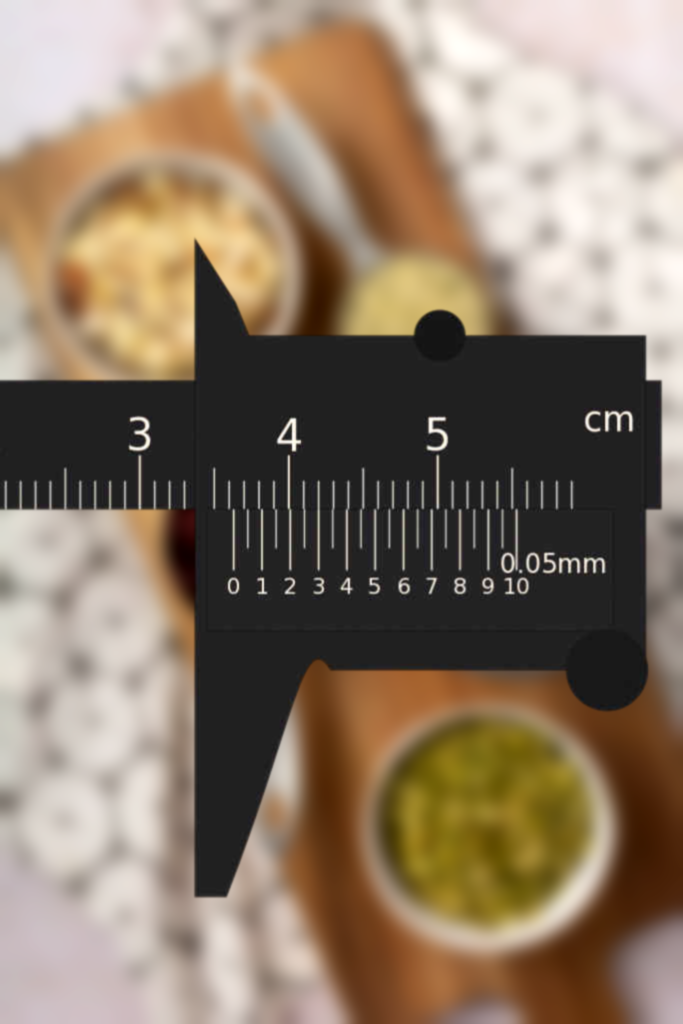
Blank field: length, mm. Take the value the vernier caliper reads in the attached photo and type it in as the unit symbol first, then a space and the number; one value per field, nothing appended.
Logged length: mm 36.3
